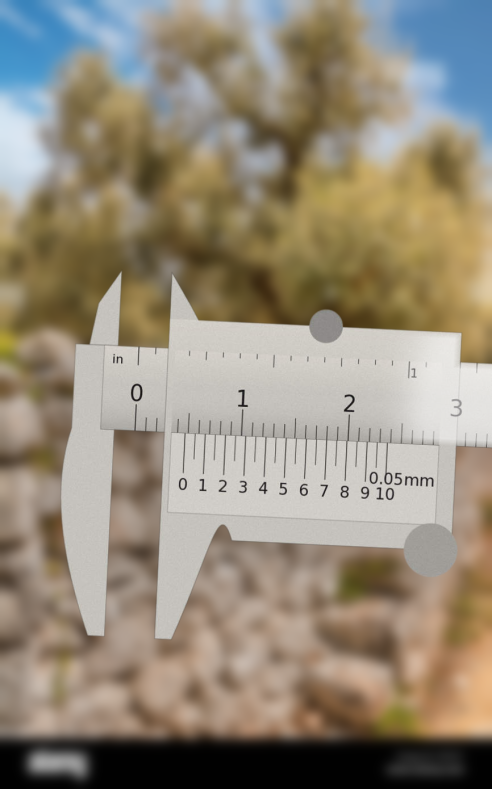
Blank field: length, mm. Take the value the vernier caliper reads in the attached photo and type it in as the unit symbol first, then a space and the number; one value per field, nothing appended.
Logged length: mm 4.7
